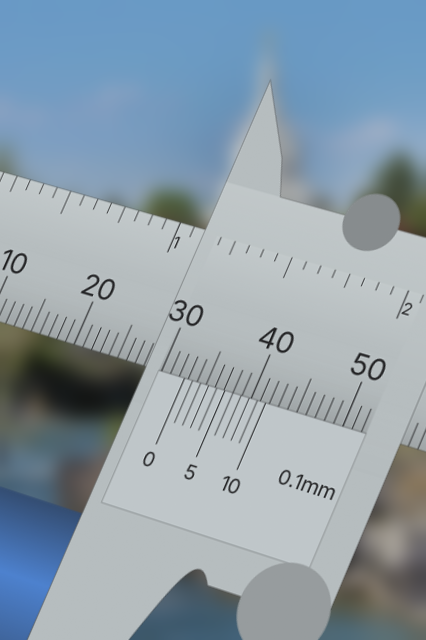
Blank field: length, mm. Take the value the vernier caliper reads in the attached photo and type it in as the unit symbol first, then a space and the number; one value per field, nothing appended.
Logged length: mm 32.6
